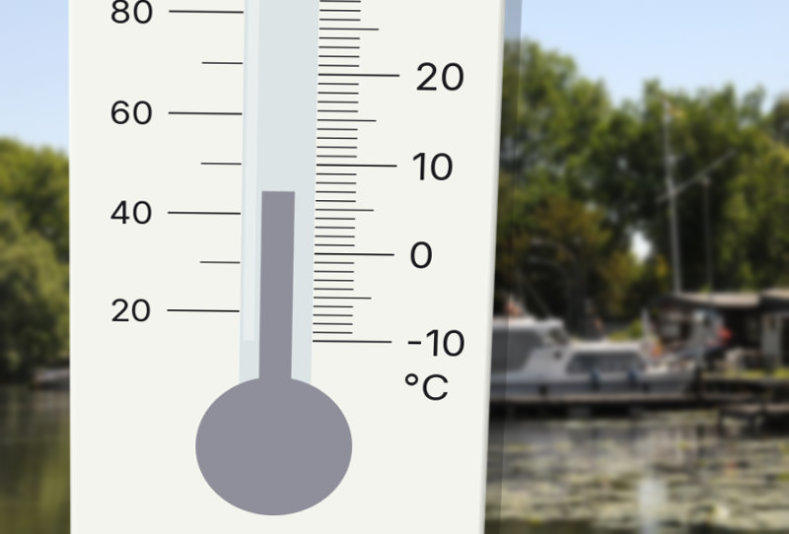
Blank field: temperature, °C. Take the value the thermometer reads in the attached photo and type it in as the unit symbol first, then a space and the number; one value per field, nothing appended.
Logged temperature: °C 7
